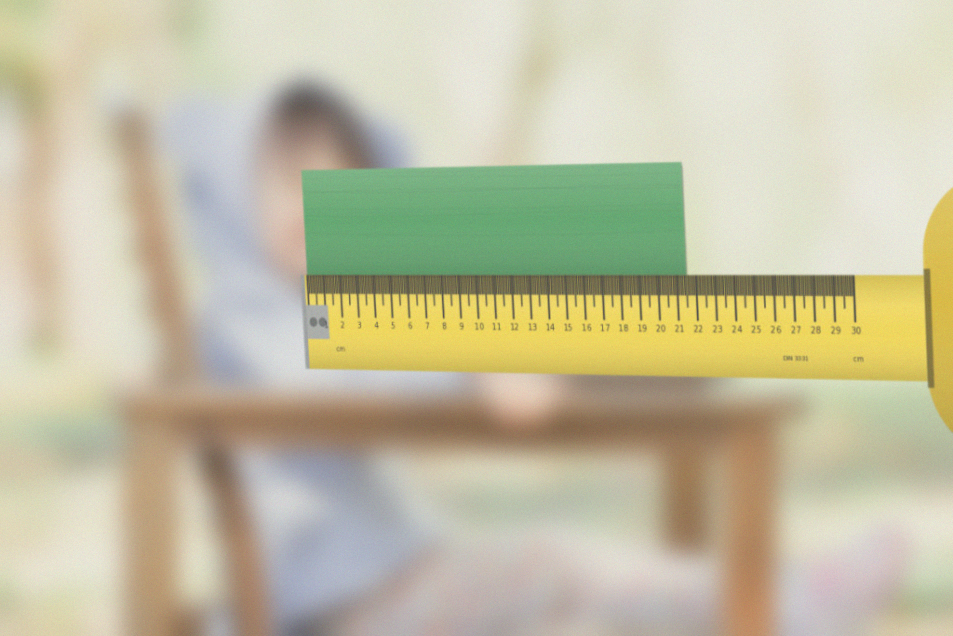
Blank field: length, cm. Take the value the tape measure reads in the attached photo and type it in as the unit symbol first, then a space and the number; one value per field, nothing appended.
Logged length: cm 21.5
